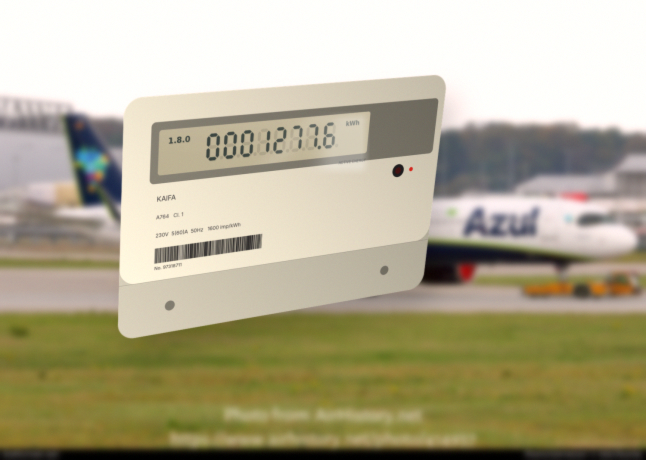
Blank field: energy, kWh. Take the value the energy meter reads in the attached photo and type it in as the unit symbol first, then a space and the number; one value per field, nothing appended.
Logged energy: kWh 1277.6
